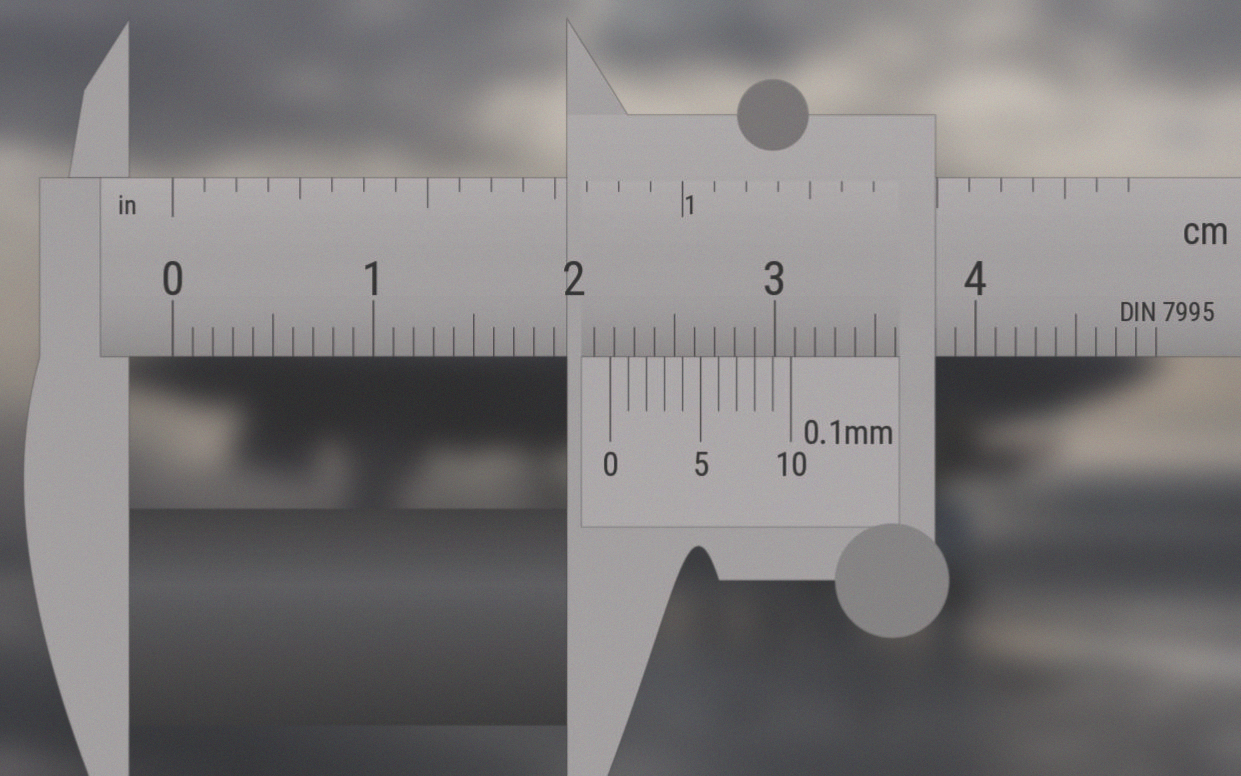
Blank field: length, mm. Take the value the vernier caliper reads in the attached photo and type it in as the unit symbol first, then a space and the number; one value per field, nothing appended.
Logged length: mm 21.8
